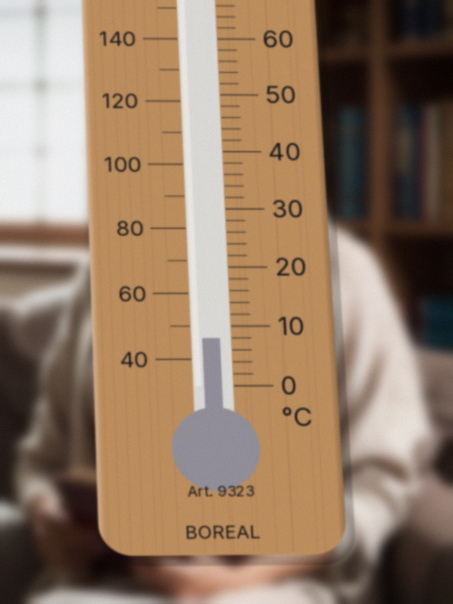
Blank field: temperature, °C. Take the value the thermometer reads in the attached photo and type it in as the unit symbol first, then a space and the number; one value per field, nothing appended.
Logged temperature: °C 8
